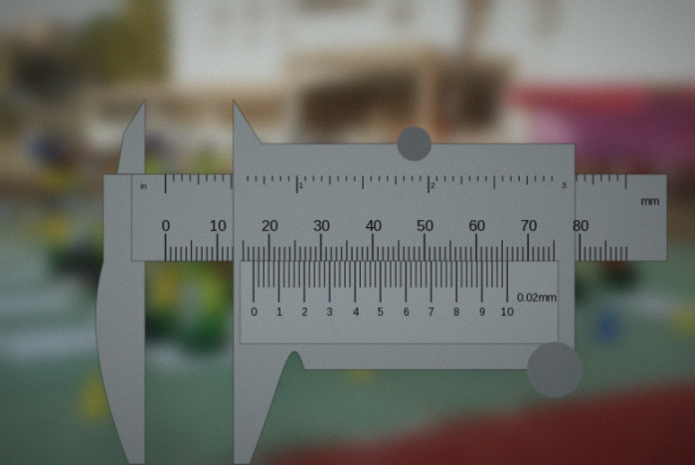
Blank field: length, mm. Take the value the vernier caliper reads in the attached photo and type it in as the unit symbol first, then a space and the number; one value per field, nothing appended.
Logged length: mm 17.0
